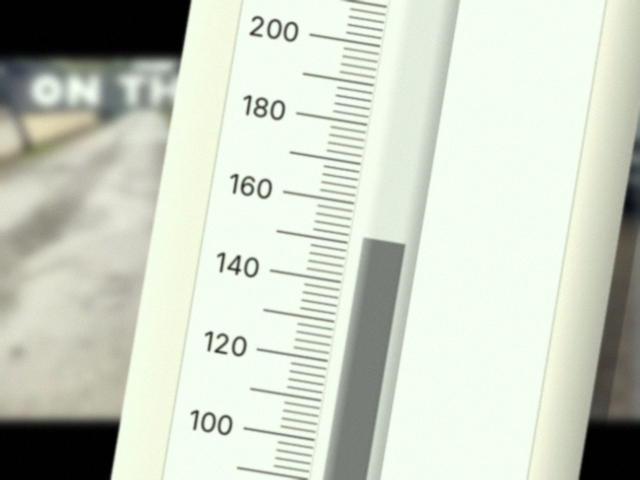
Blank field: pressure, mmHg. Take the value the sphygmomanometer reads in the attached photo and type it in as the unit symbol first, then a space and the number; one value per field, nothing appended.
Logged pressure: mmHg 152
